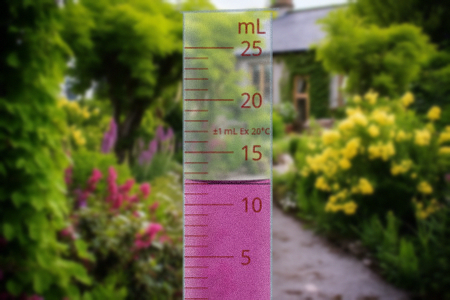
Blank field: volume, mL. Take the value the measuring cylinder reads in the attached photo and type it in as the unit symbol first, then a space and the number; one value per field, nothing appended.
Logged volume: mL 12
